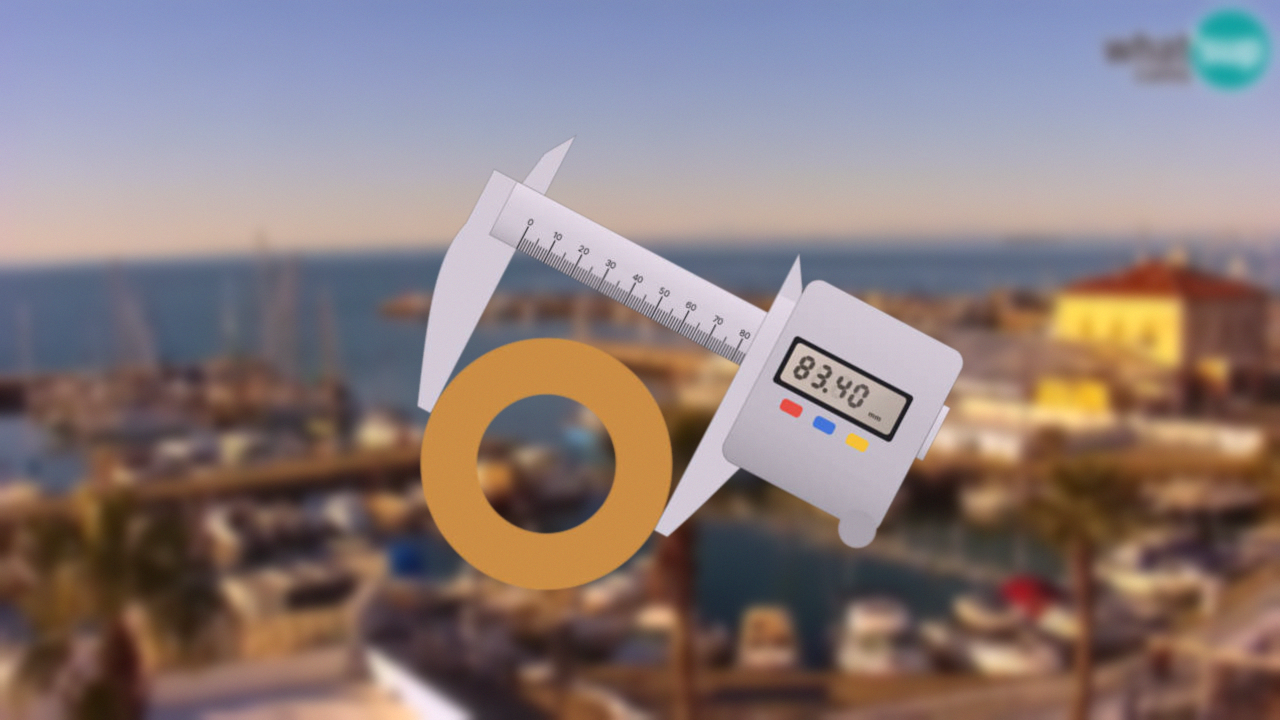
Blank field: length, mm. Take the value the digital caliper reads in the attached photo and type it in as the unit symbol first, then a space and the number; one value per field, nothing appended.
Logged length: mm 83.40
